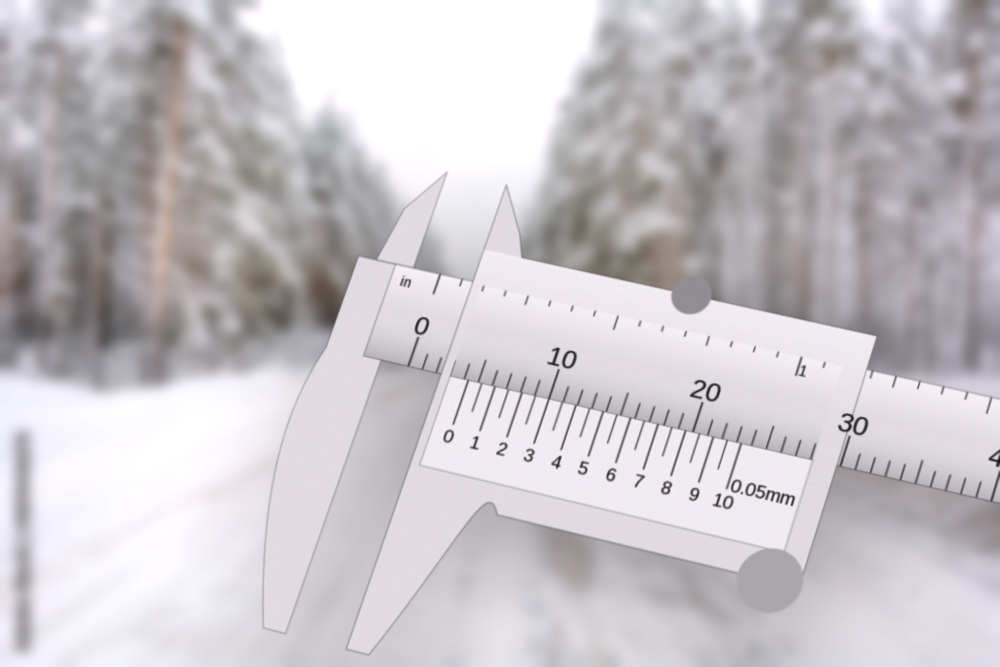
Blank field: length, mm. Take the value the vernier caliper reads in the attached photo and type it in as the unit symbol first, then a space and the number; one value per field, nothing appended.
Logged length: mm 4.3
